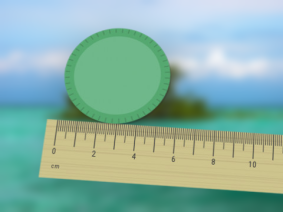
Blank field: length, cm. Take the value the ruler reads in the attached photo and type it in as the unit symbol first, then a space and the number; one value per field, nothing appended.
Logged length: cm 5.5
